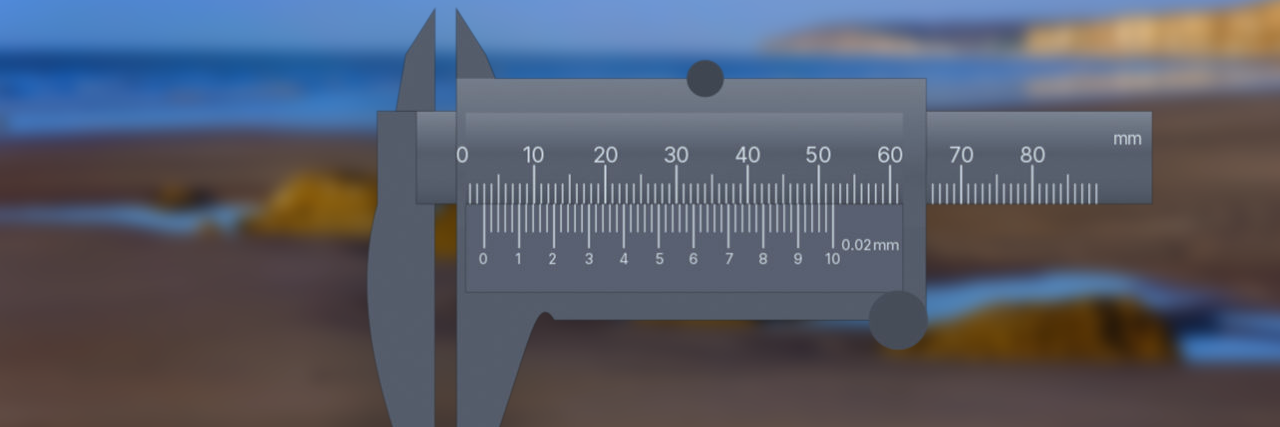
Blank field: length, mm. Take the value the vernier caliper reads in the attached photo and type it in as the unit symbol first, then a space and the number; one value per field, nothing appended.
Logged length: mm 3.0
